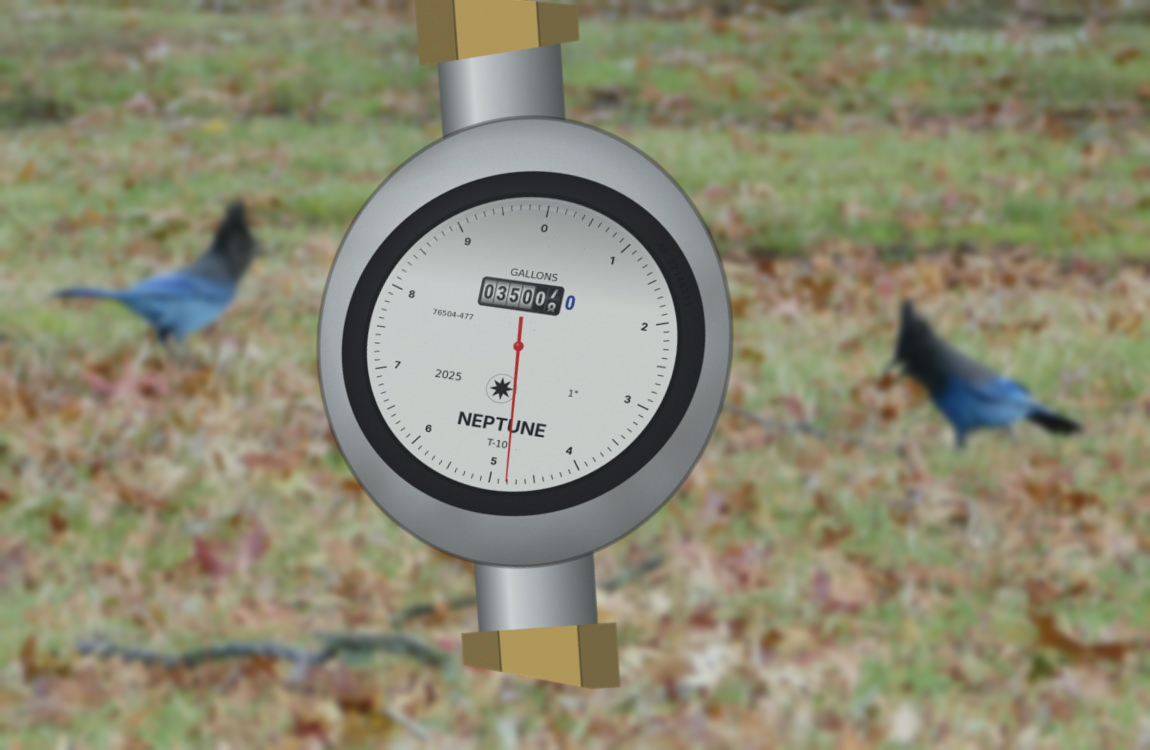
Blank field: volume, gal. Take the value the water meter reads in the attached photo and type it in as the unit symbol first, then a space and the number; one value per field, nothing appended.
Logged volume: gal 350074.8
